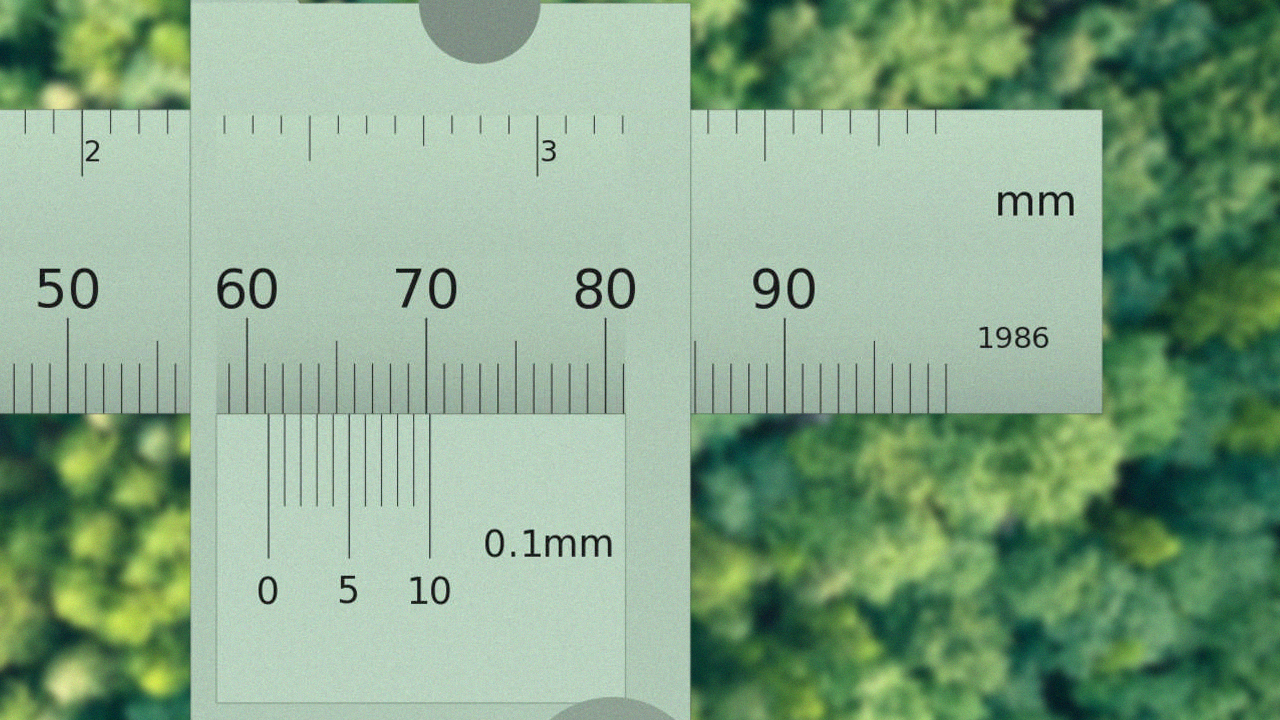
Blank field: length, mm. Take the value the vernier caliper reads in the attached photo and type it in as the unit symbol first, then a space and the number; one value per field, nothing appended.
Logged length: mm 61.2
